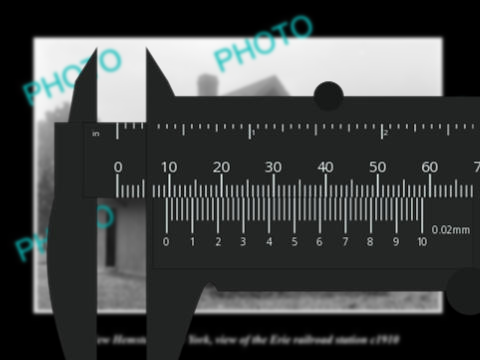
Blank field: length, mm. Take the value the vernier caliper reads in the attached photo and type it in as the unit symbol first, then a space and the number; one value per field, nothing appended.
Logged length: mm 9.5
